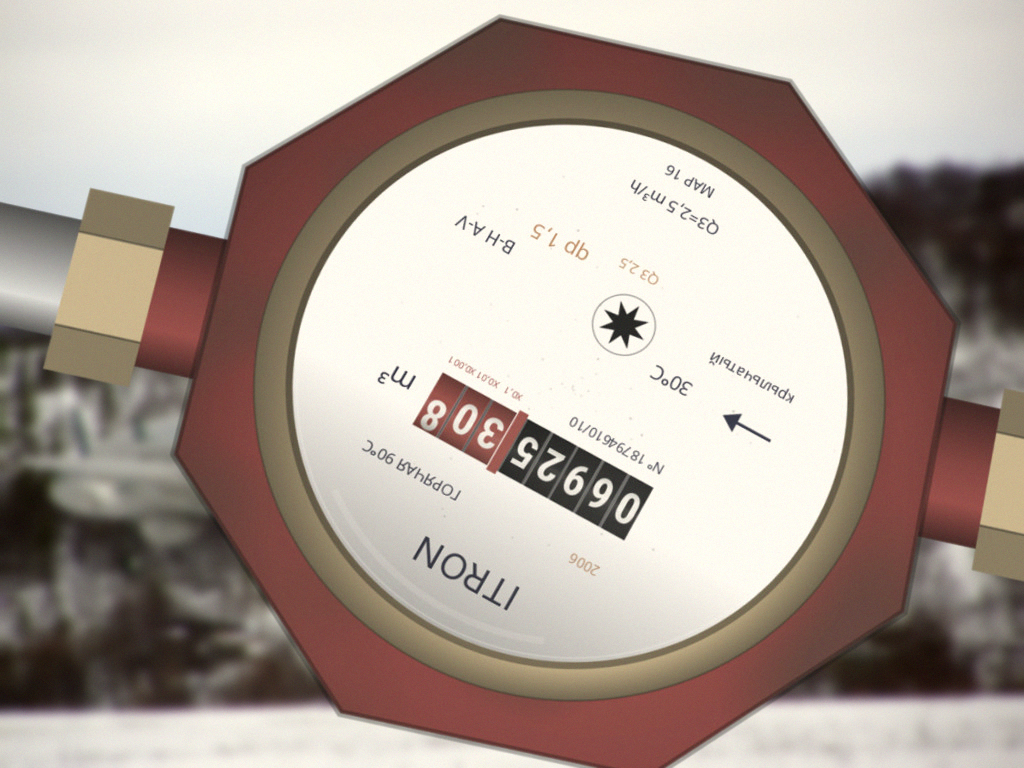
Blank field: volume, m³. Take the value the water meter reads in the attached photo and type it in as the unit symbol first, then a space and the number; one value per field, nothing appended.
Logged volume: m³ 6925.308
